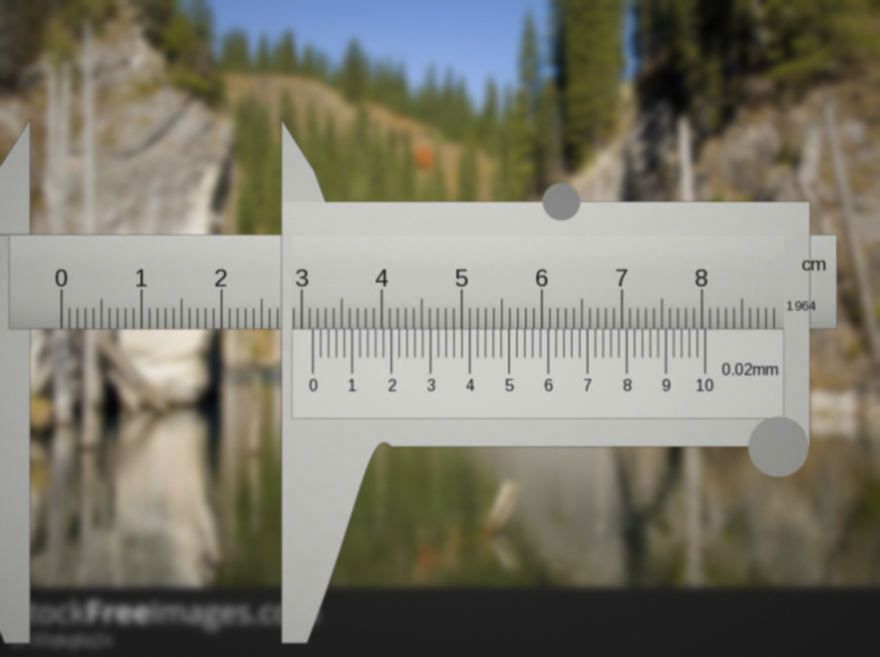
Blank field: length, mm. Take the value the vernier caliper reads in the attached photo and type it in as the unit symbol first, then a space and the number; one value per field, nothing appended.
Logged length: mm 31.4
